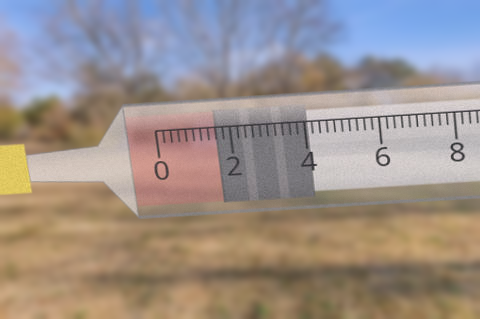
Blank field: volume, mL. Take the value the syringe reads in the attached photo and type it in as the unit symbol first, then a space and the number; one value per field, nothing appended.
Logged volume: mL 1.6
